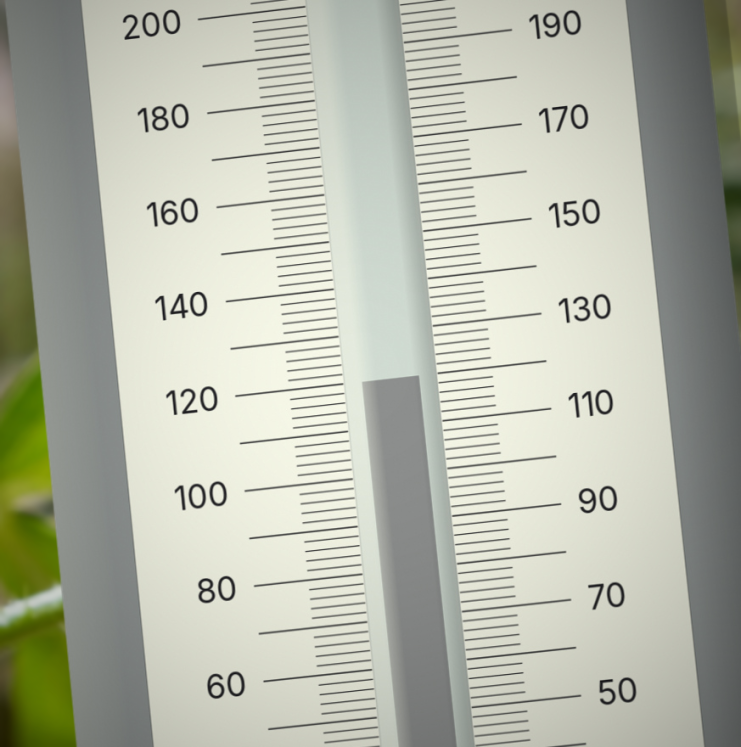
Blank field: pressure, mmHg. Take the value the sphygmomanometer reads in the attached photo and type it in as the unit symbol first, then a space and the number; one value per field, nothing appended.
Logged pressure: mmHg 120
